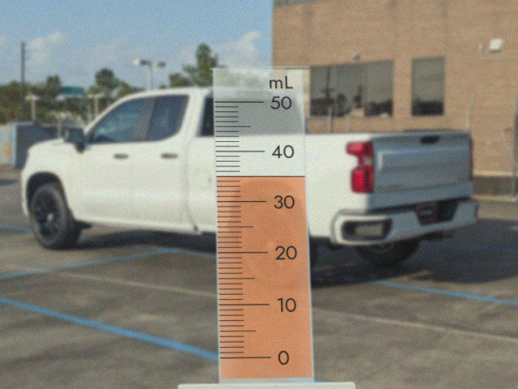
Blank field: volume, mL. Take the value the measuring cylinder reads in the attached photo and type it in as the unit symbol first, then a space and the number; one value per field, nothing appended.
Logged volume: mL 35
